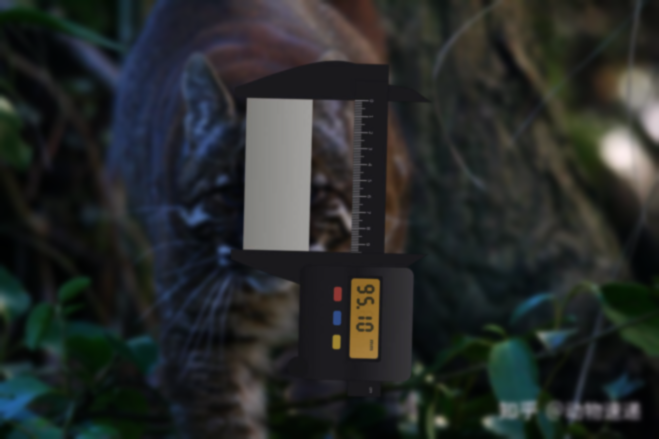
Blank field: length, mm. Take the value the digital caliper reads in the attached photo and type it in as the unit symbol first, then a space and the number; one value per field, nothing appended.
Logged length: mm 95.10
